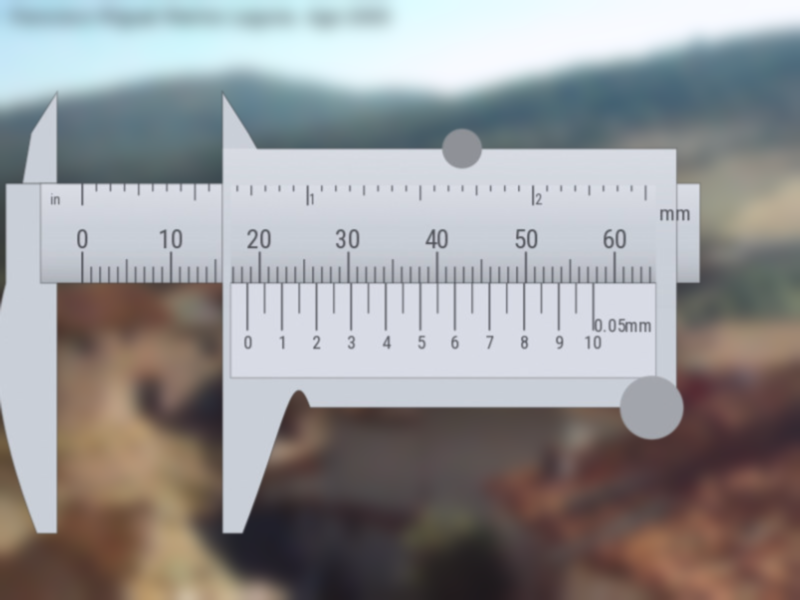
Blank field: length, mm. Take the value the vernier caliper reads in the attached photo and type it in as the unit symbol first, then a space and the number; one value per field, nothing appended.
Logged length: mm 18.6
